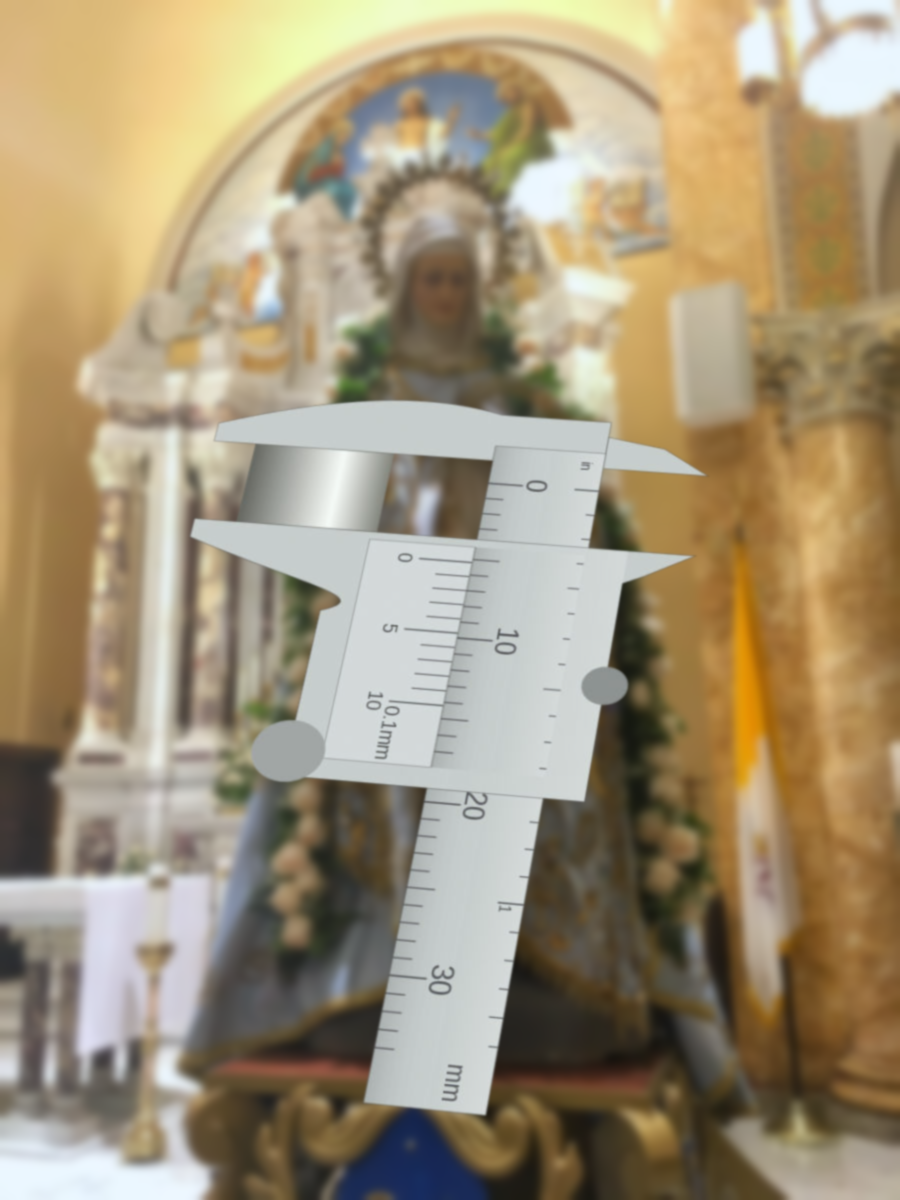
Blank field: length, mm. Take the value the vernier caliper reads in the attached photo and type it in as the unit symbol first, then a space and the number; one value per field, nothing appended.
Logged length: mm 5.2
